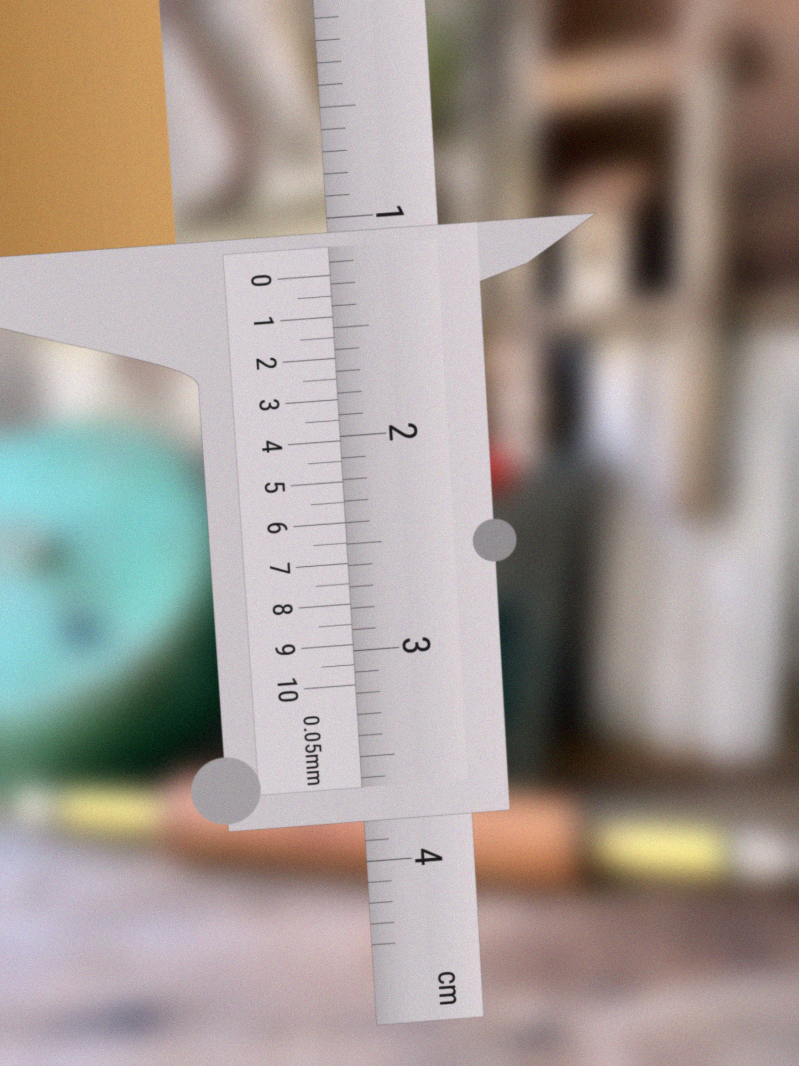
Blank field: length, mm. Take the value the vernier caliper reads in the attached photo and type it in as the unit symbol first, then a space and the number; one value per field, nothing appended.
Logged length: mm 12.6
